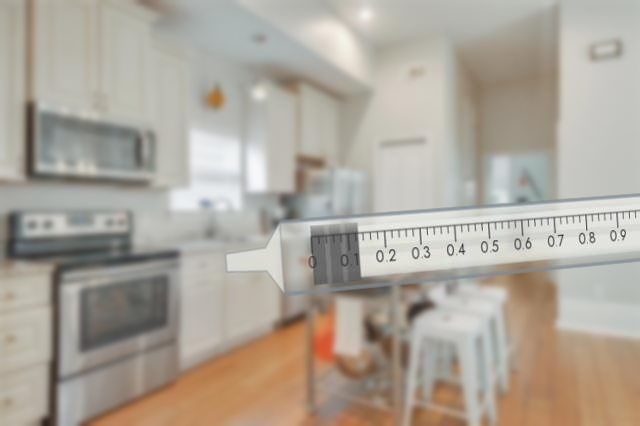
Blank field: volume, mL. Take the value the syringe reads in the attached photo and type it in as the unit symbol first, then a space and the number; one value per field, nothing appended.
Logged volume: mL 0
